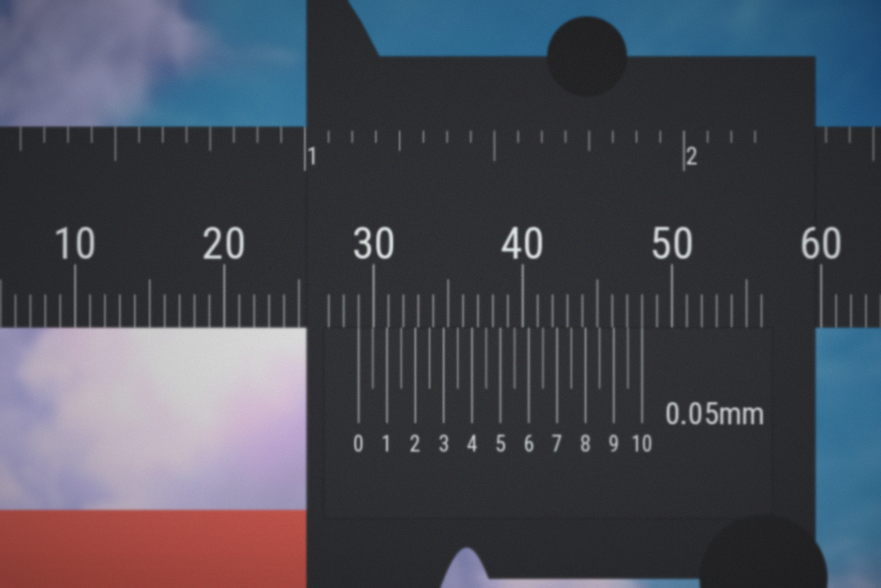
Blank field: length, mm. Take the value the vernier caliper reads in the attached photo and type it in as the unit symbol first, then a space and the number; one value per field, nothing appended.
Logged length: mm 29.0
